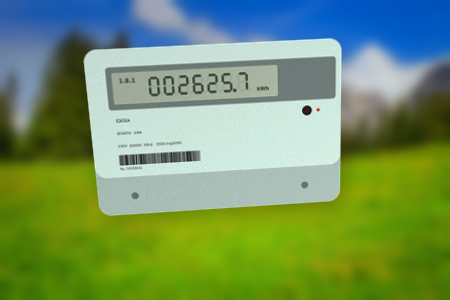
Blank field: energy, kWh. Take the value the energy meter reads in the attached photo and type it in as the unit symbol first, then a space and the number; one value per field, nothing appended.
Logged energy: kWh 2625.7
